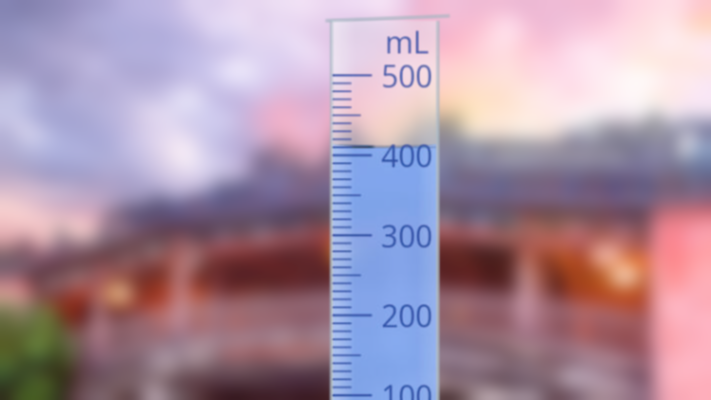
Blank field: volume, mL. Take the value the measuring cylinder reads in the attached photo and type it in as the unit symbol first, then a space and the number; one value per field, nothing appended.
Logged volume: mL 410
